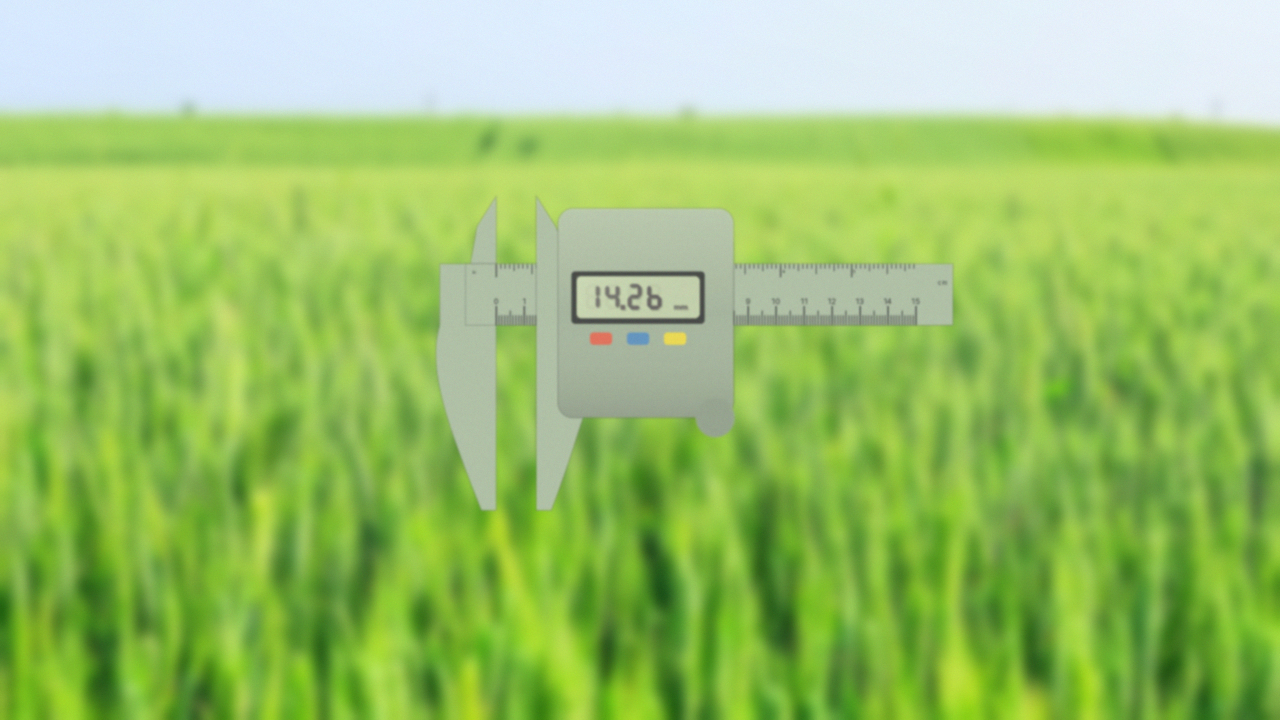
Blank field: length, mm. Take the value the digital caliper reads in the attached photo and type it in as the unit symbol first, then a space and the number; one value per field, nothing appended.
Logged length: mm 14.26
